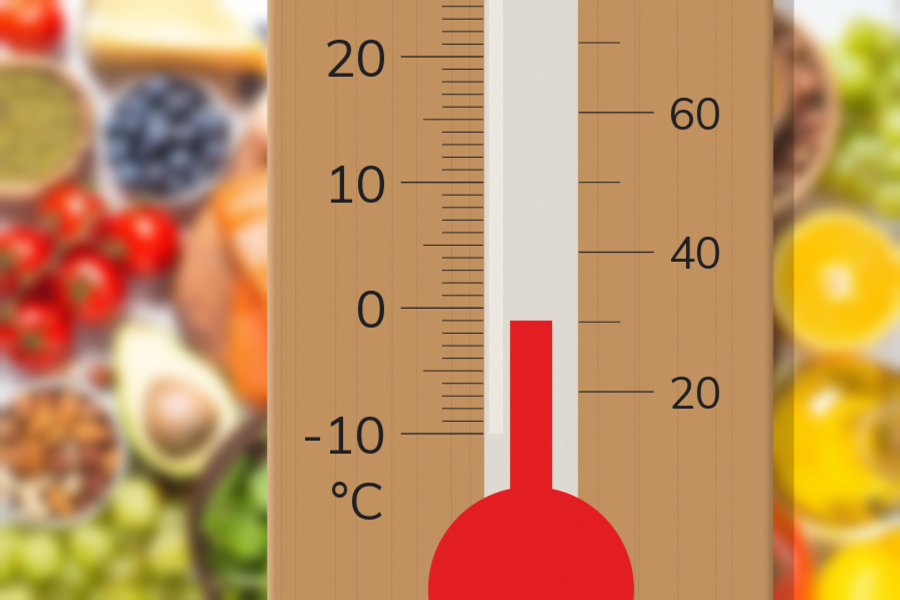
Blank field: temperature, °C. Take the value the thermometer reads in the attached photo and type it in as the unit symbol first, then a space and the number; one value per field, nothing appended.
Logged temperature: °C -1
